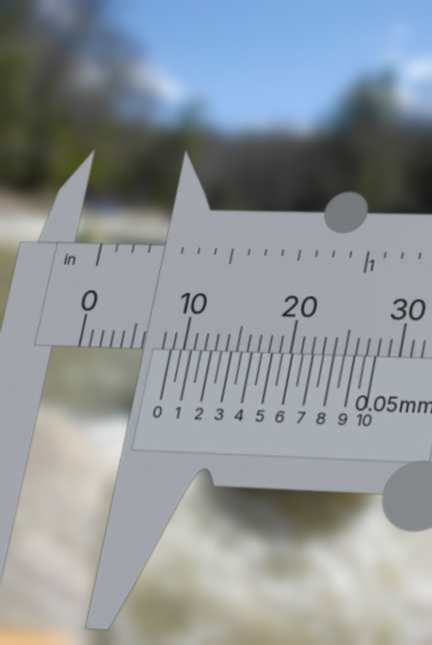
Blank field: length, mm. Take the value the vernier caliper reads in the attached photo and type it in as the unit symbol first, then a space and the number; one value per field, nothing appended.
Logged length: mm 8.8
